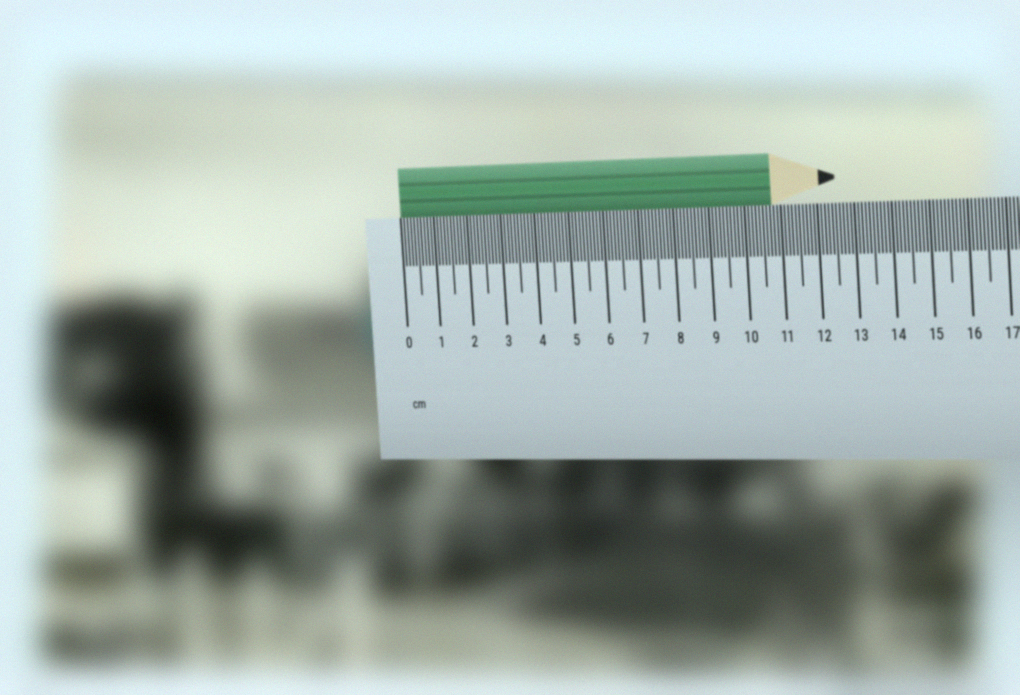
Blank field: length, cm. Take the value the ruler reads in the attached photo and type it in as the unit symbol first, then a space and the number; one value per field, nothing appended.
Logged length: cm 12.5
